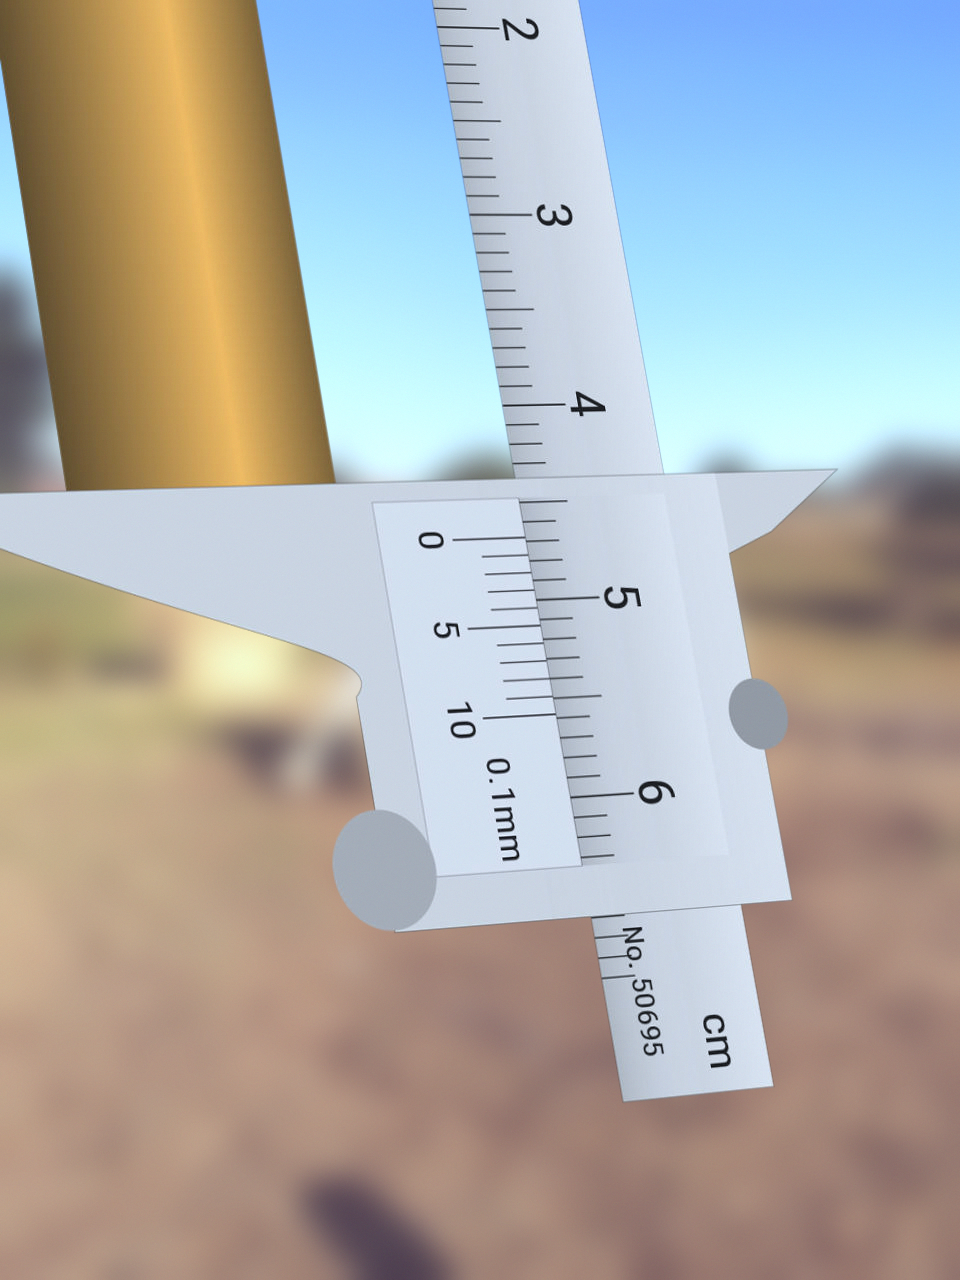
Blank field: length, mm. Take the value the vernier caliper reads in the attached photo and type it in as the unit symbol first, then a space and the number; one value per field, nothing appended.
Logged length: mm 46.8
